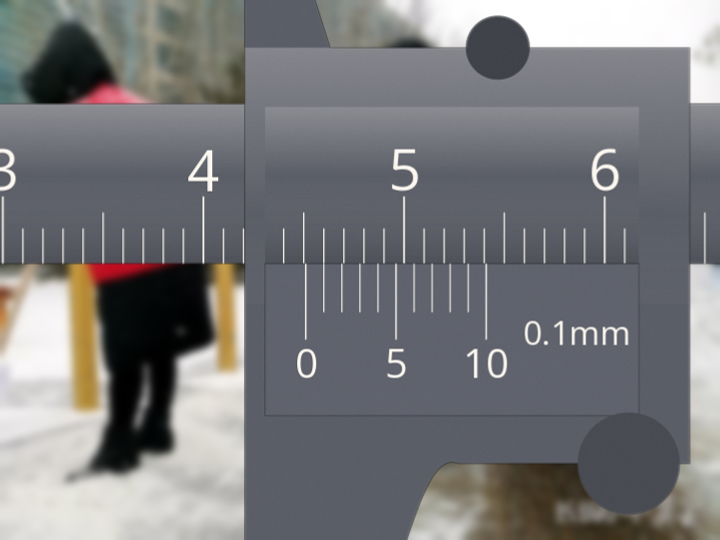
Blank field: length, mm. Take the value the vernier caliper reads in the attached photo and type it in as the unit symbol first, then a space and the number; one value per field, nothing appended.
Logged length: mm 45.1
